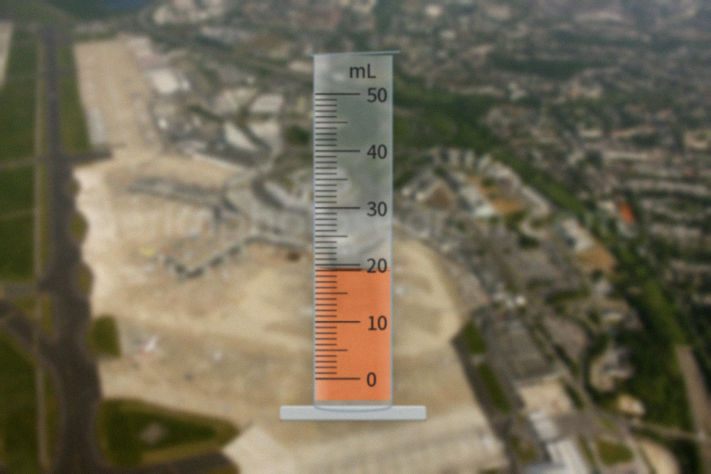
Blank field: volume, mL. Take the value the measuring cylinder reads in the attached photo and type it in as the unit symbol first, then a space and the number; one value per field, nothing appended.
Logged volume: mL 19
